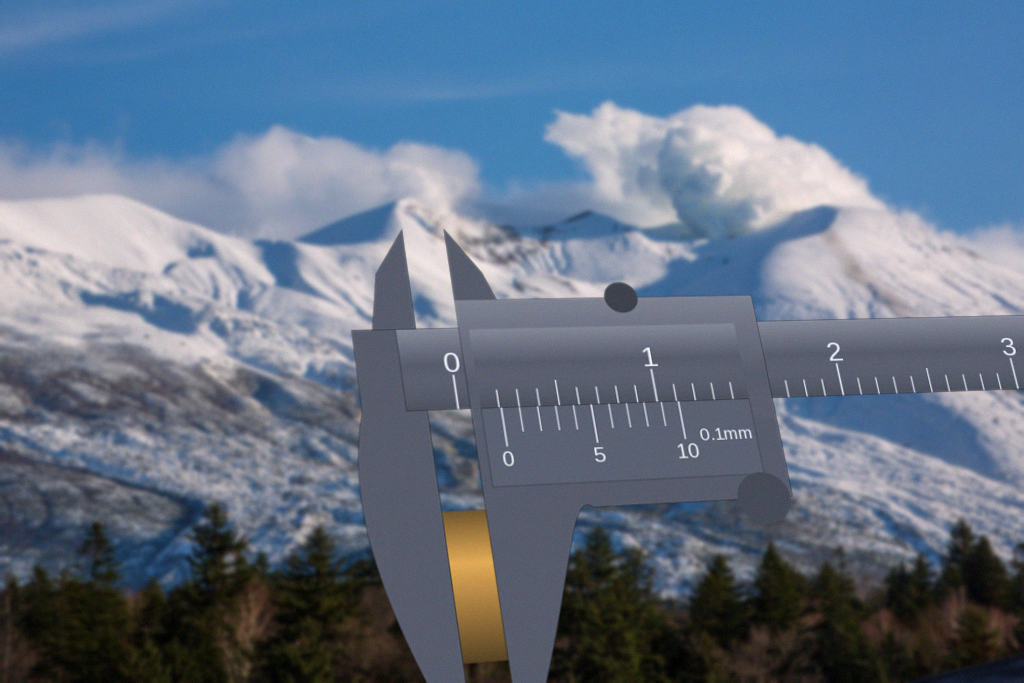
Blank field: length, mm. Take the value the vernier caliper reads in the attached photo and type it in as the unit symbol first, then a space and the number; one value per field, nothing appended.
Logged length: mm 2.1
